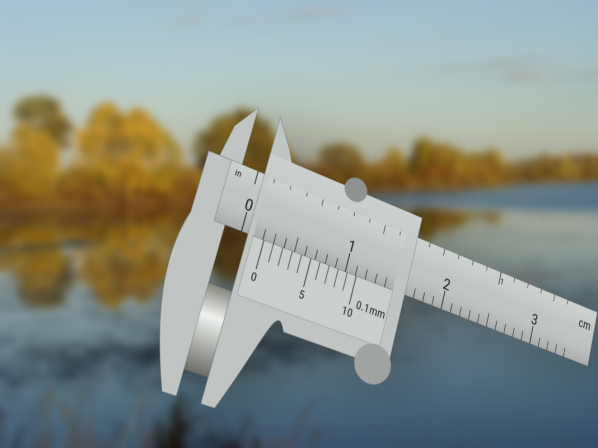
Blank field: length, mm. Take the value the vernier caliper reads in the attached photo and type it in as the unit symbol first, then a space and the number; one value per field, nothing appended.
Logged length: mm 2.1
